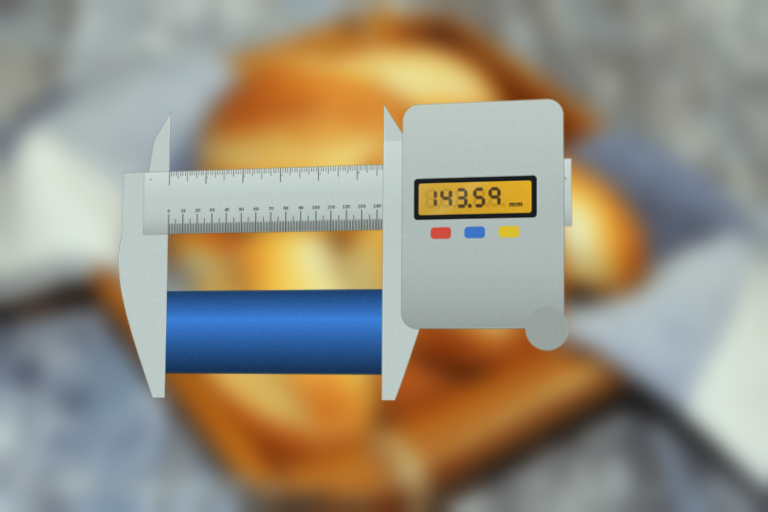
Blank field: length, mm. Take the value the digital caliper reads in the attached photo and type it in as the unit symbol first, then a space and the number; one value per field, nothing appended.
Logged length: mm 143.59
